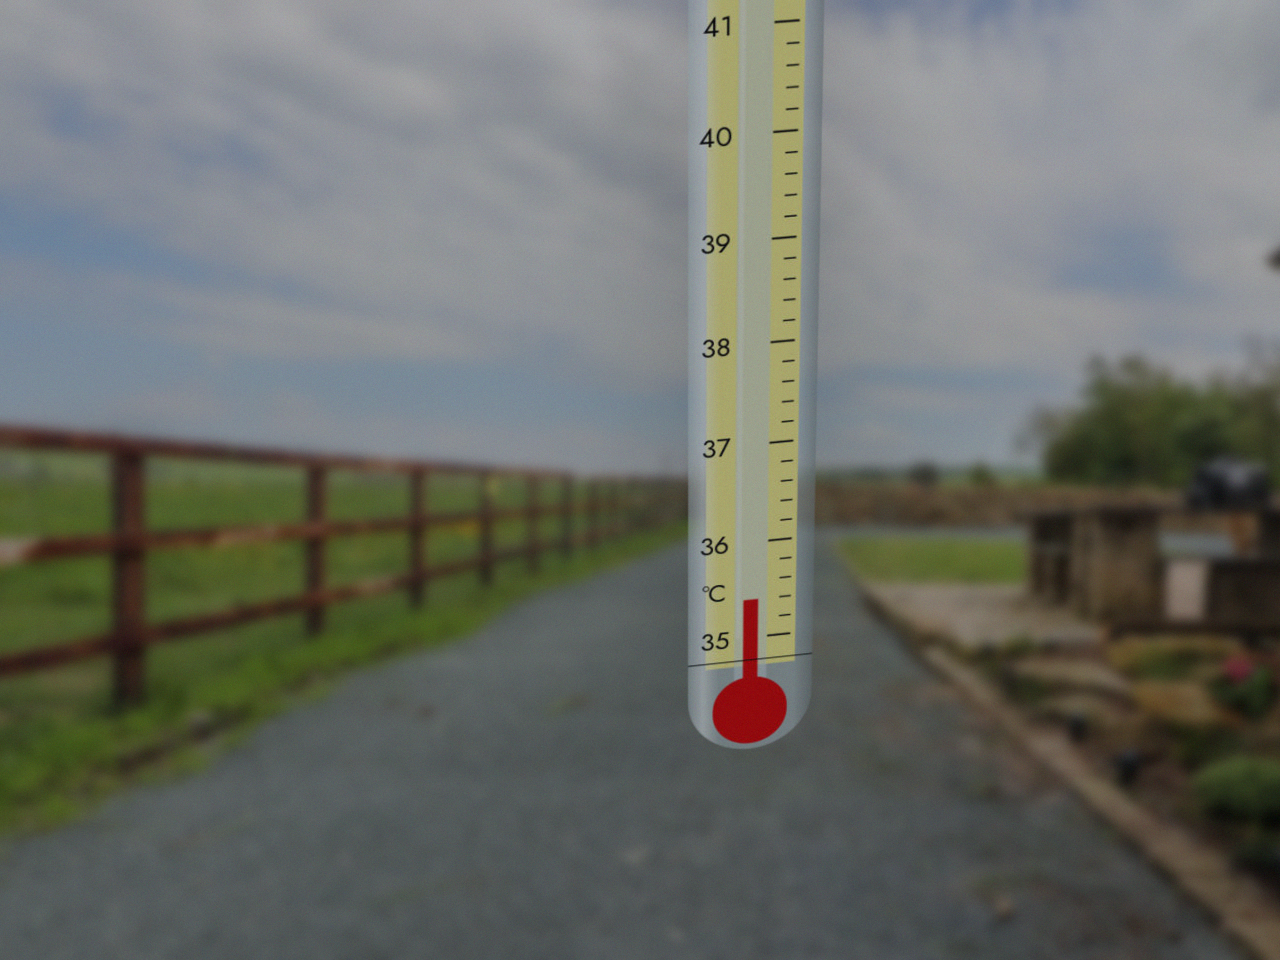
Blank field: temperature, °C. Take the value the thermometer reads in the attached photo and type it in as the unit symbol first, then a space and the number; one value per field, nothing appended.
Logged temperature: °C 35.4
